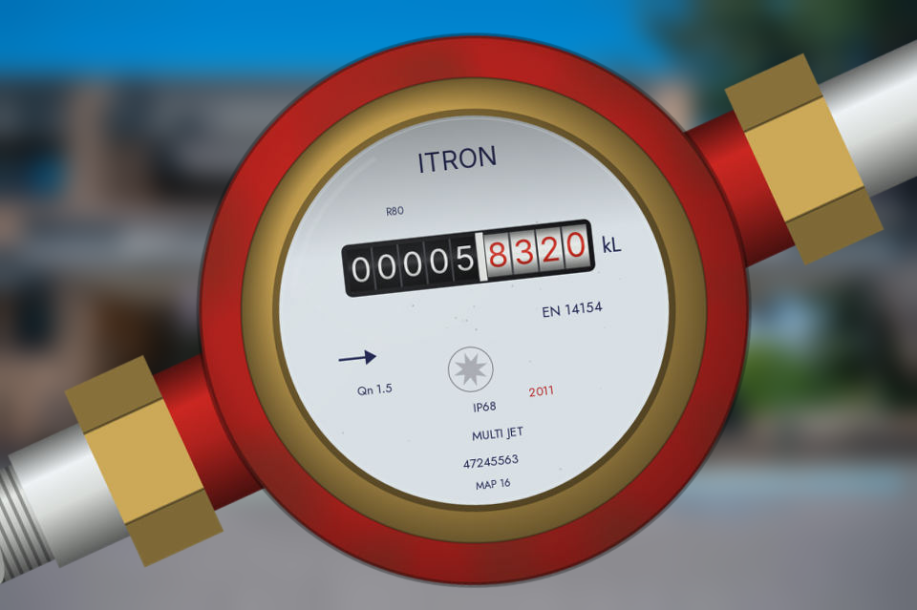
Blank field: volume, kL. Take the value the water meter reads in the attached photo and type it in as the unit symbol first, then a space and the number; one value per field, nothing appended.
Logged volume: kL 5.8320
